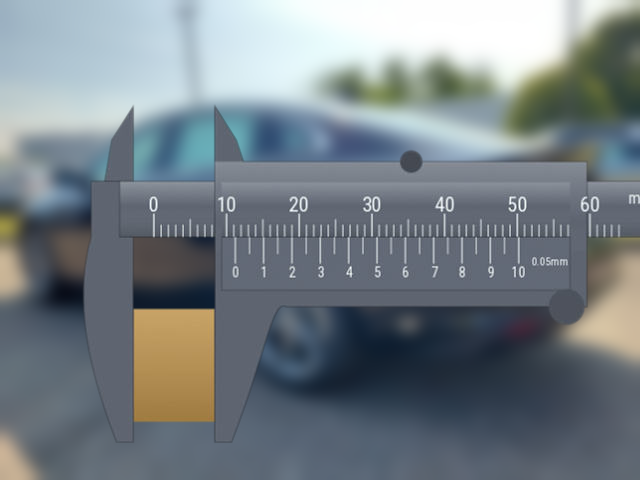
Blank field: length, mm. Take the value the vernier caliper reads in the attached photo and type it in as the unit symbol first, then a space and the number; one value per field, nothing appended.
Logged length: mm 11.2
